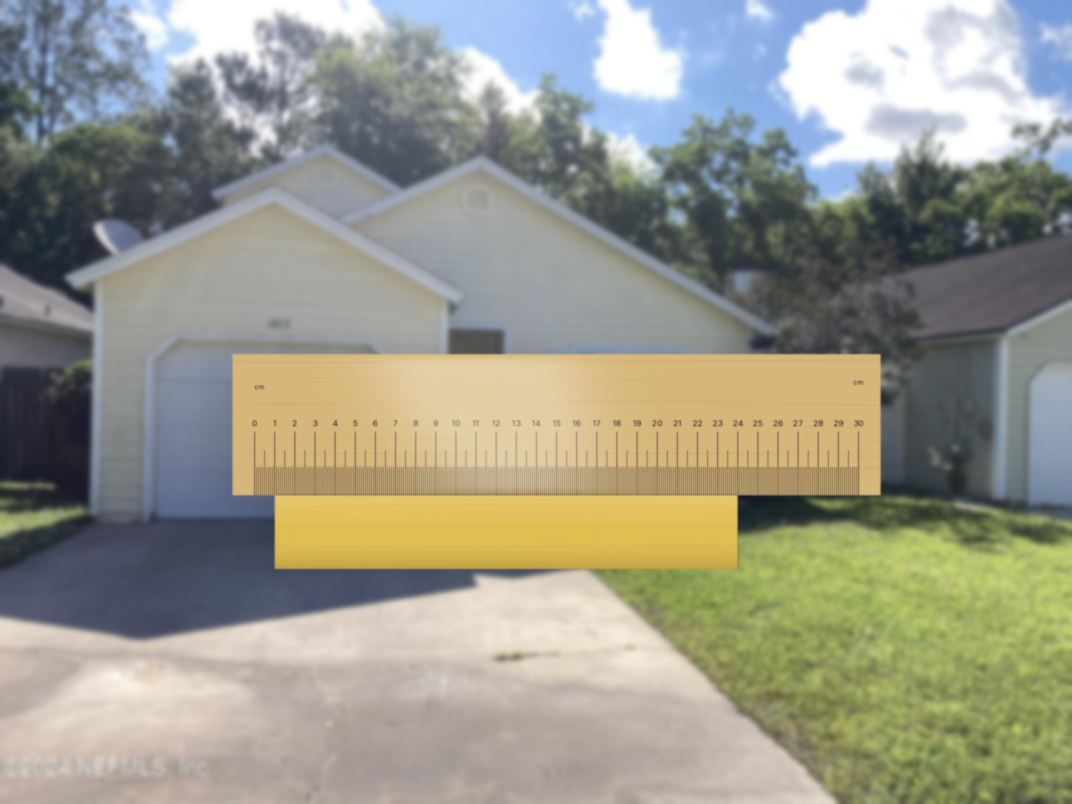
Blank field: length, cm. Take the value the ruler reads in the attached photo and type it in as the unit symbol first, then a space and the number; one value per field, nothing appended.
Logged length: cm 23
